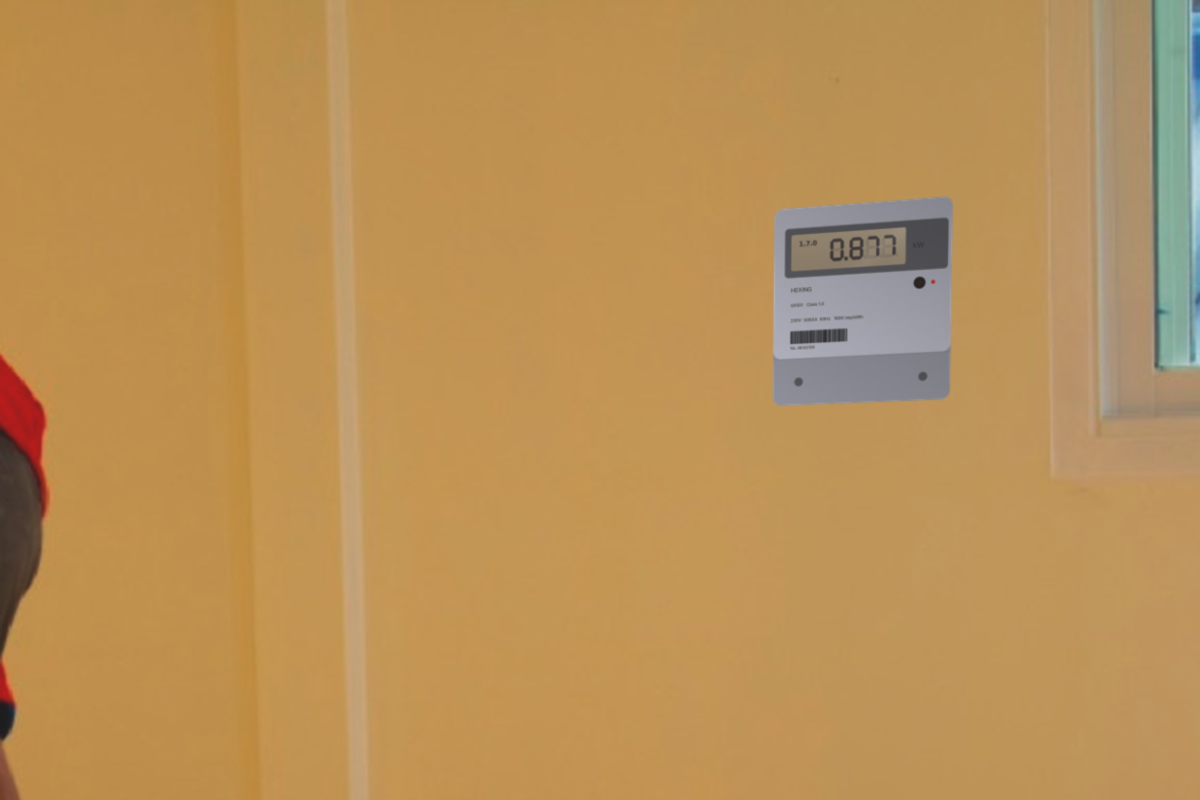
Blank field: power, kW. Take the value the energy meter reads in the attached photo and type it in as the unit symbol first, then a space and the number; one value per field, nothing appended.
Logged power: kW 0.877
